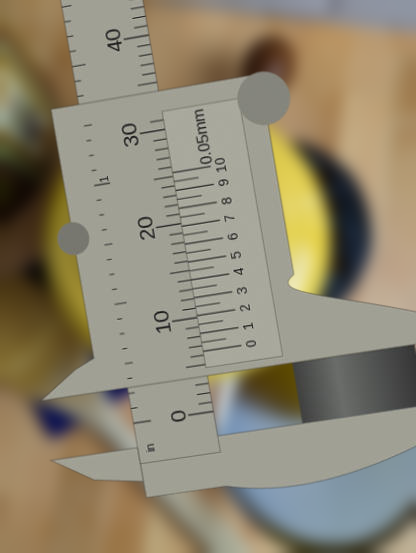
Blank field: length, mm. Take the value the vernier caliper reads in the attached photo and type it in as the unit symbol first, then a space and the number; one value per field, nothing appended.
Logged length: mm 6.4
